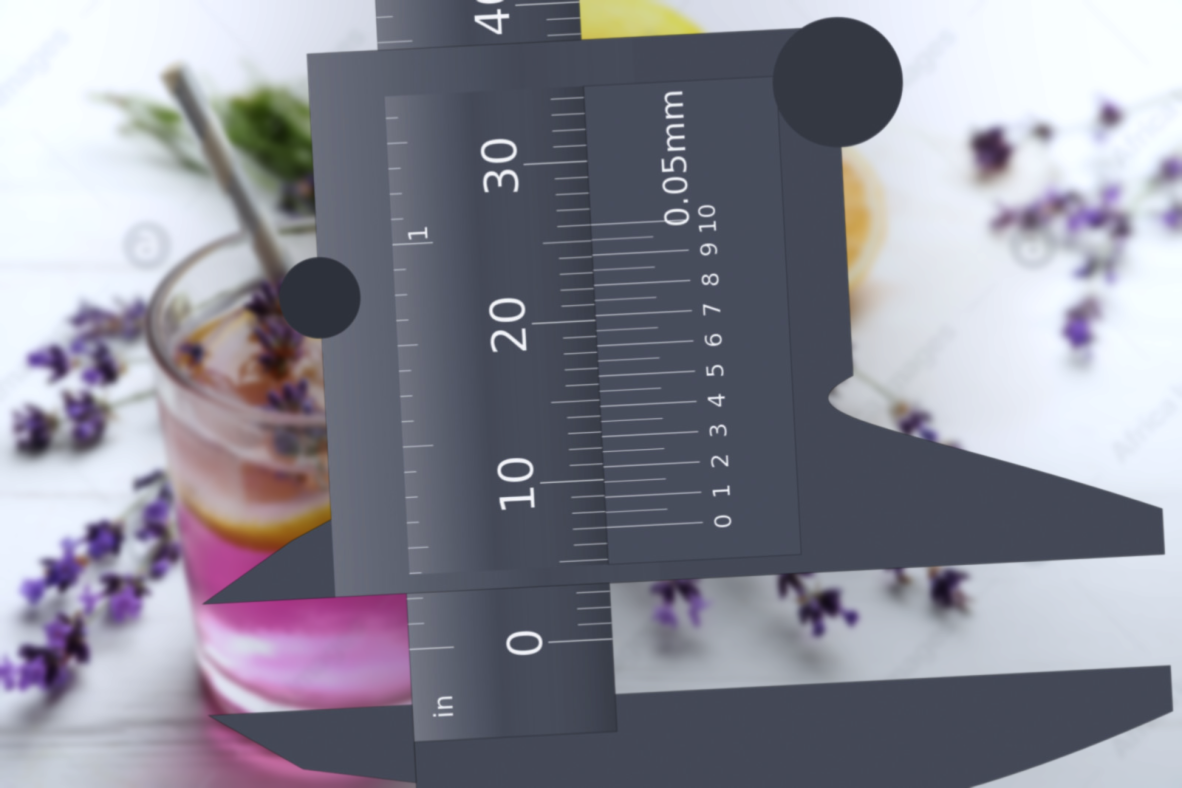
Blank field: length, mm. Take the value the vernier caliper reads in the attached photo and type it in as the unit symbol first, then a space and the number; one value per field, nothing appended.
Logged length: mm 7.0
